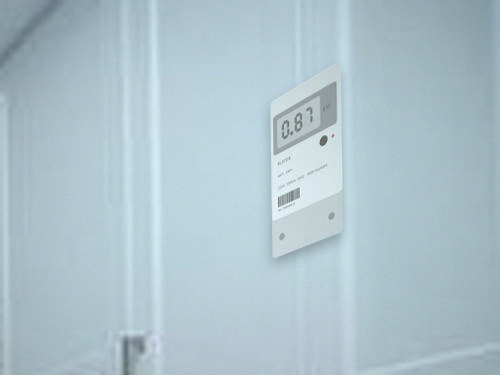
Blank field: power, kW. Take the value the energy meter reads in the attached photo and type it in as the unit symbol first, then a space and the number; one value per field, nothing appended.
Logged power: kW 0.87
